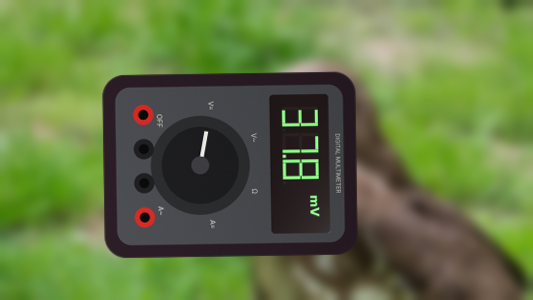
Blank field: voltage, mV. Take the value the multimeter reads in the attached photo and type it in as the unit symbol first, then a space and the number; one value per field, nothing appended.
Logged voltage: mV 37.8
